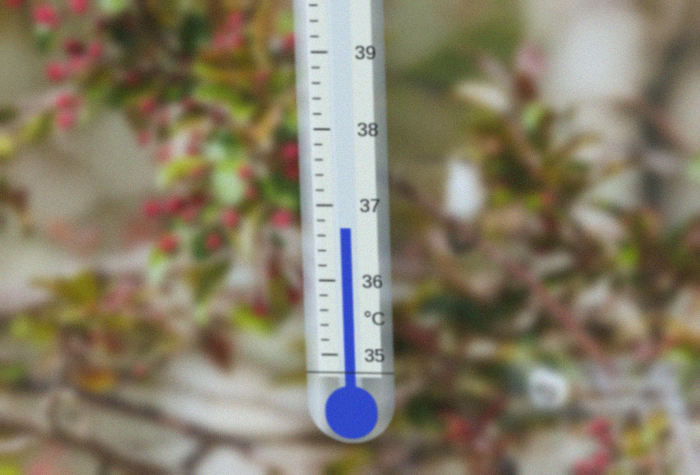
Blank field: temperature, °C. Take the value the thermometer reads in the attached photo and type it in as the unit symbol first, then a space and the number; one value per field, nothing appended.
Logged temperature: °C 36.7
